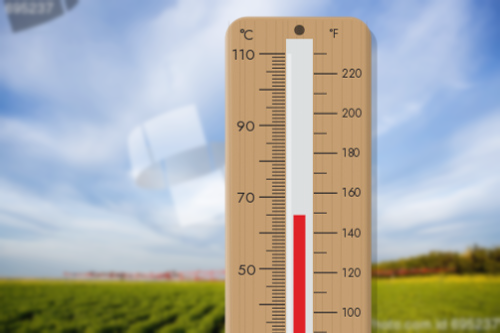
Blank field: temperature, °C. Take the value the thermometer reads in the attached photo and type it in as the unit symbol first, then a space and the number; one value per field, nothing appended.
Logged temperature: °C 65
